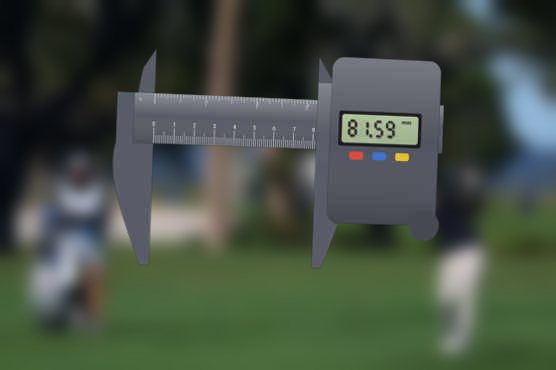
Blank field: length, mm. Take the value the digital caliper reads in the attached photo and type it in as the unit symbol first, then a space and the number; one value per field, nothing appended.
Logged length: mm 81.59
